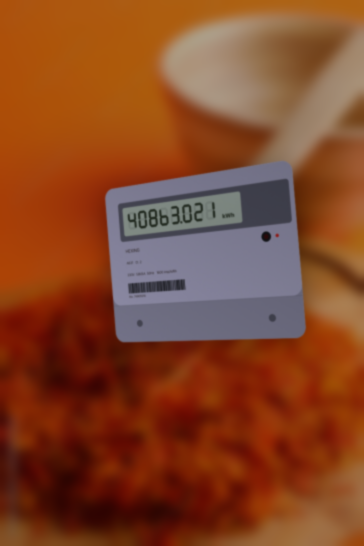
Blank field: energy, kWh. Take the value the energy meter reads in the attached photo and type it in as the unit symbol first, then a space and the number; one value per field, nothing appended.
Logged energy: kWh 40863.021
